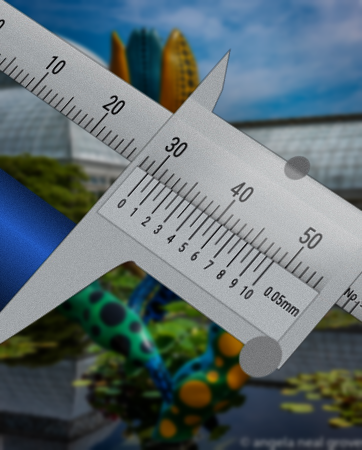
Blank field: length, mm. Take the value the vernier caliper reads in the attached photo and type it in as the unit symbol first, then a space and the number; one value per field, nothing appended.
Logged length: mm 29.4
